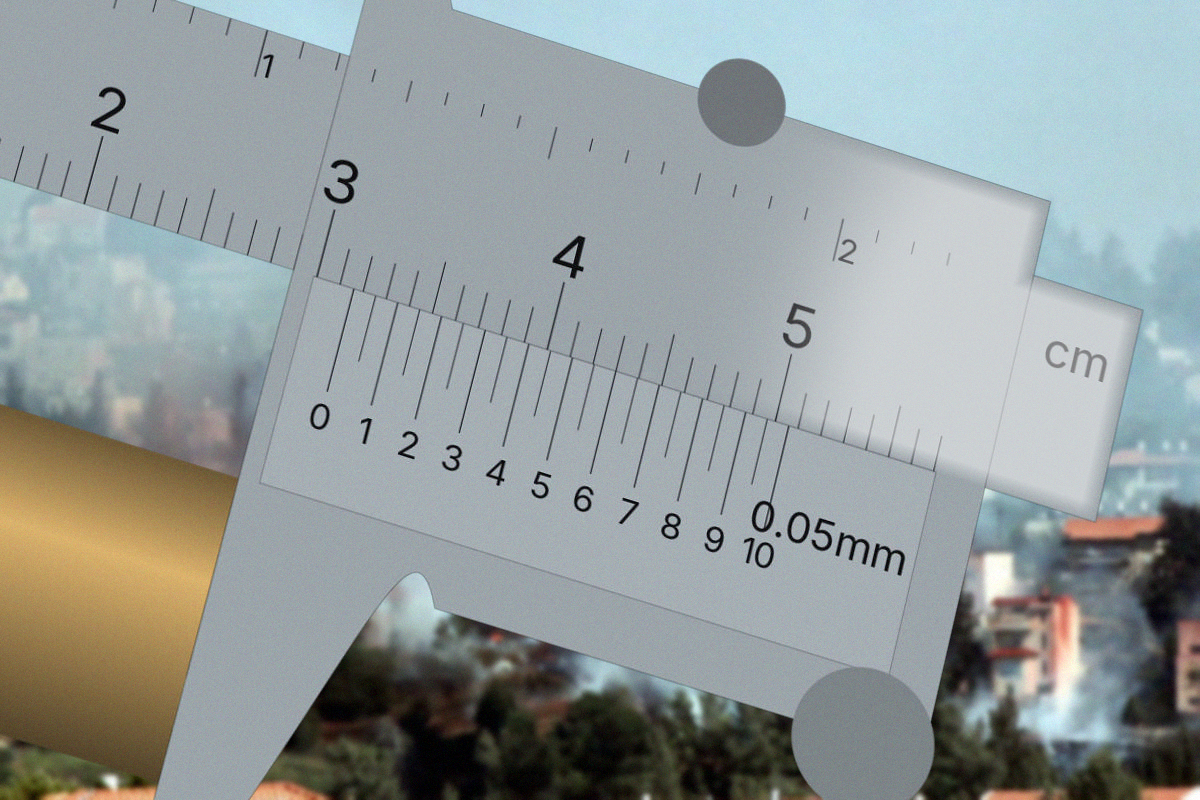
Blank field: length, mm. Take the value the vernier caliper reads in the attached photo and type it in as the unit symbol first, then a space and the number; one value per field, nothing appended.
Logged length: mm 31.60
